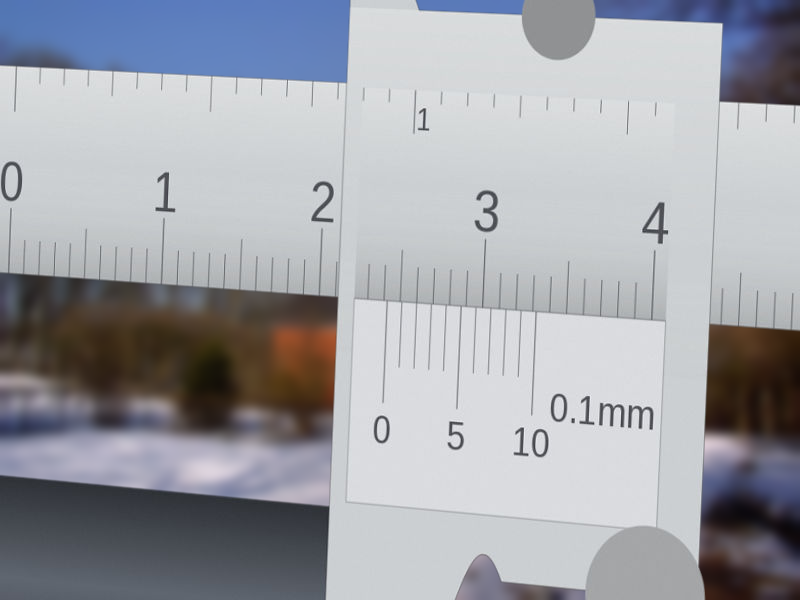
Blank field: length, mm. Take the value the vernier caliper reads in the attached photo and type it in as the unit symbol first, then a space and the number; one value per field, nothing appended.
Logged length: mm 24.2
